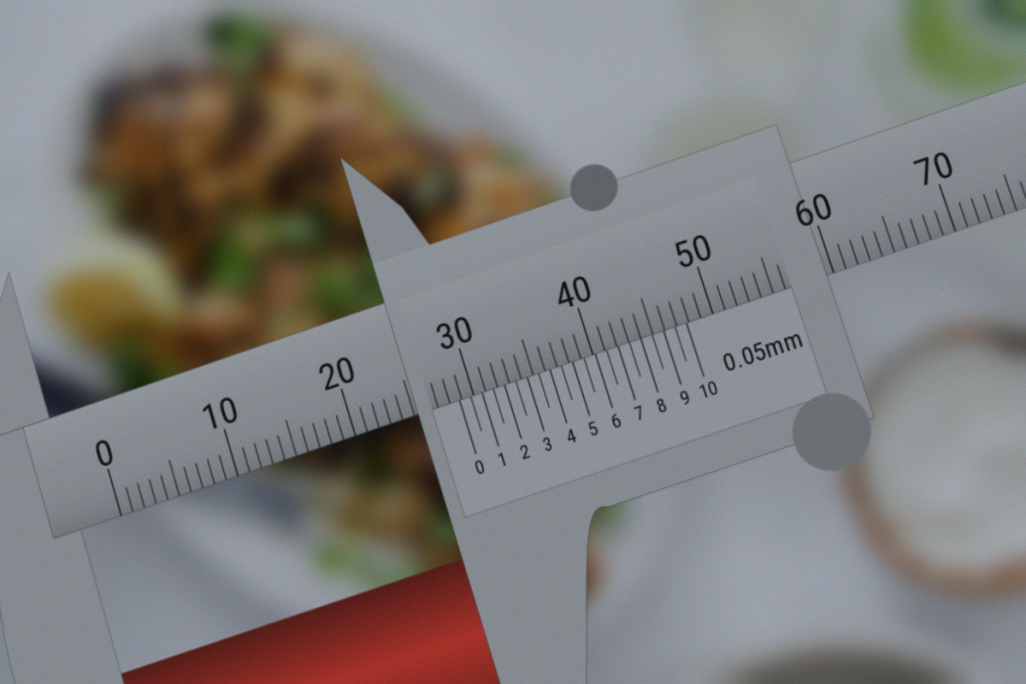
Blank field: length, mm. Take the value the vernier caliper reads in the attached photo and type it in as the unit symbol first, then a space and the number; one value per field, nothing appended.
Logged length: mm 28.8
